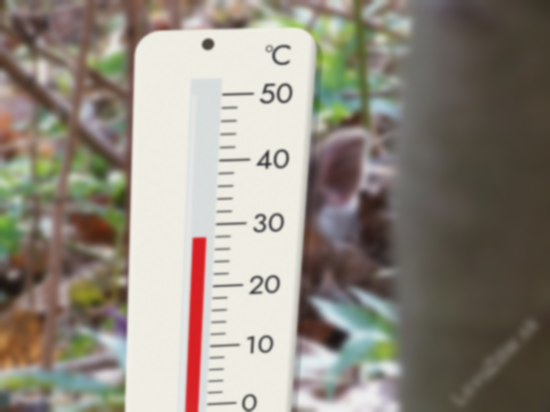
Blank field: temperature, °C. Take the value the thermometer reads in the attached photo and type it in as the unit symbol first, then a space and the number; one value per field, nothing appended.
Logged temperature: °C 28
